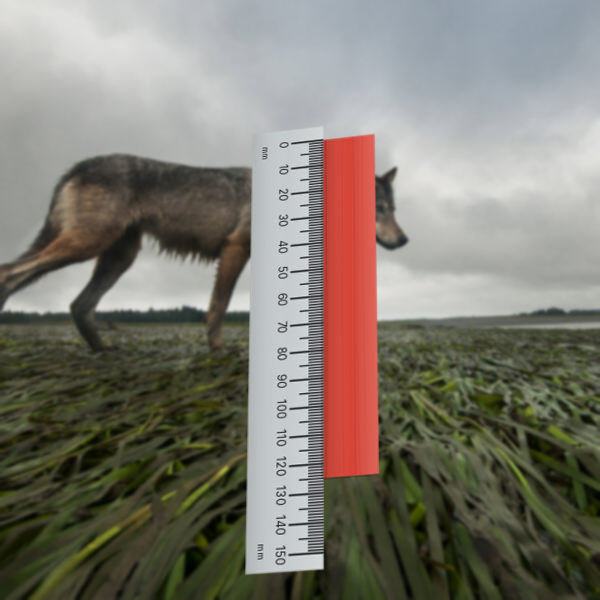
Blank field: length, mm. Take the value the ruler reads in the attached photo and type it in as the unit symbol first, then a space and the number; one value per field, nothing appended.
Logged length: mm 125
